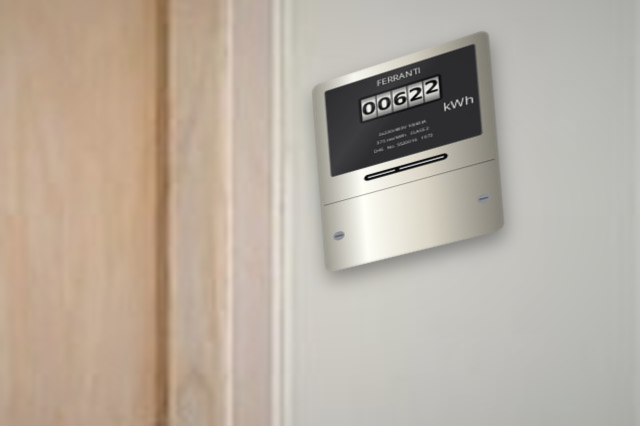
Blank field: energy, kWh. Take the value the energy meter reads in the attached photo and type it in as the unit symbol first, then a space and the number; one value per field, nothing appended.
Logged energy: kWh 622
